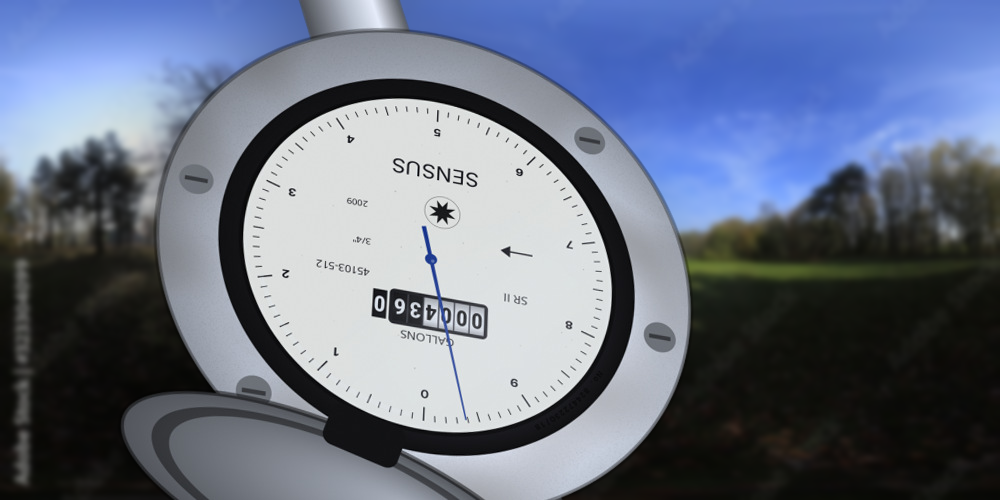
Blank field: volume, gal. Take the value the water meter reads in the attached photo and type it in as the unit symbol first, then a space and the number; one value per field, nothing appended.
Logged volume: gal 4359.6
